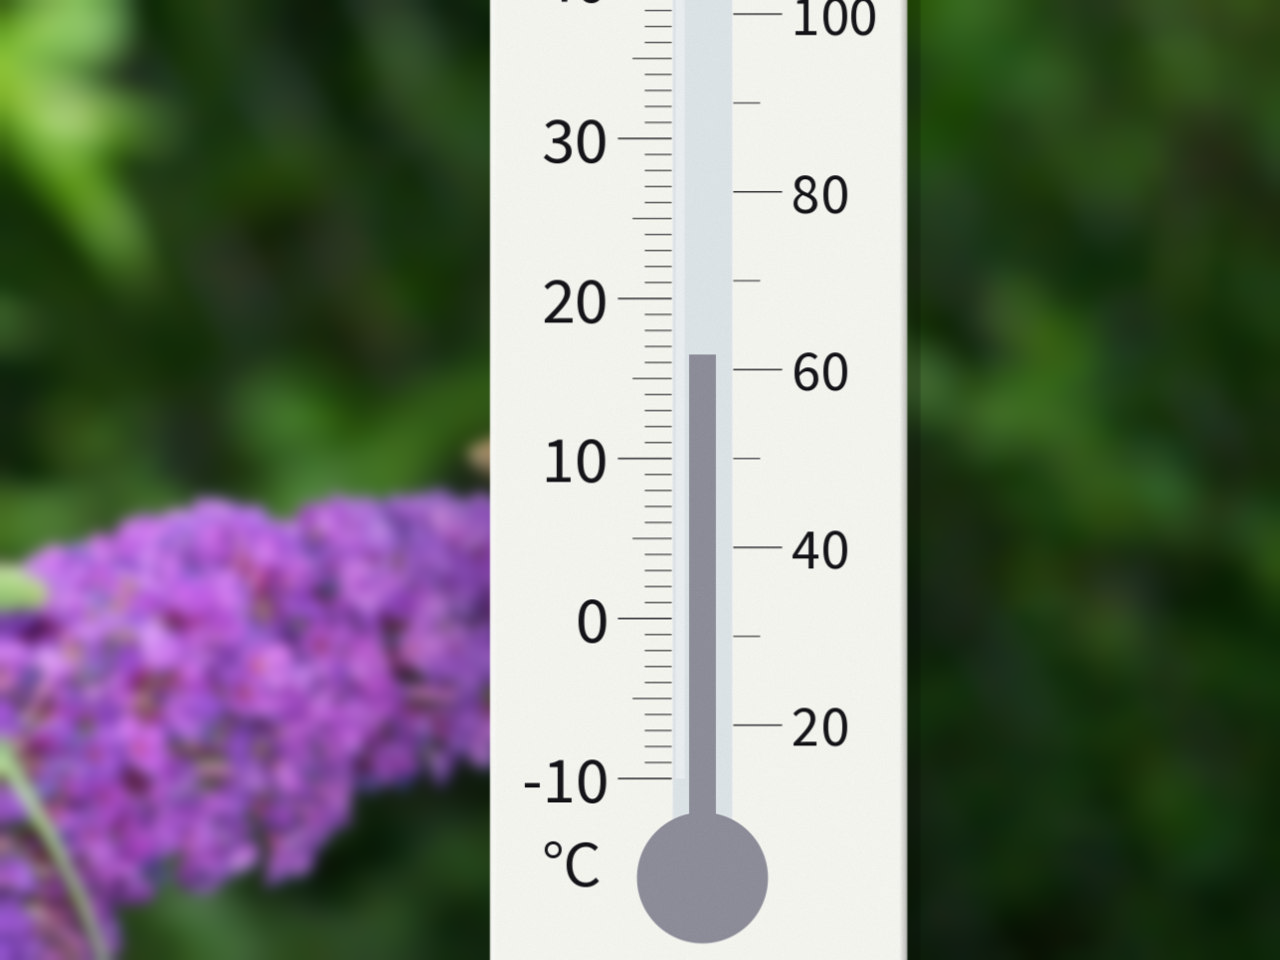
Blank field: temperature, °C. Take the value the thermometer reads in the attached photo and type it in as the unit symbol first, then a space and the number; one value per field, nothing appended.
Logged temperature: °C 16.5
